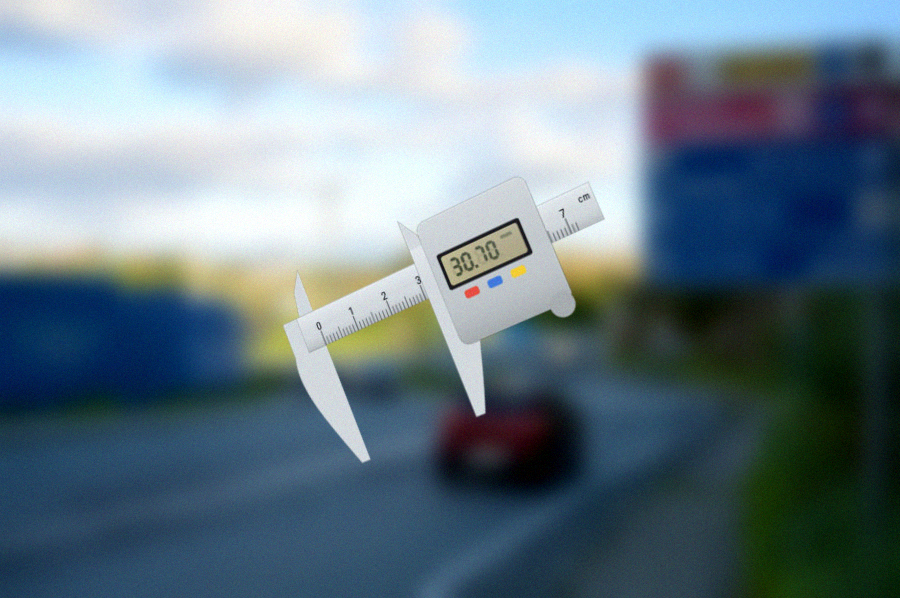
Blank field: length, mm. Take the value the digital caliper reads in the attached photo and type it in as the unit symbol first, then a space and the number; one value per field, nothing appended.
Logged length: mm 30.70
